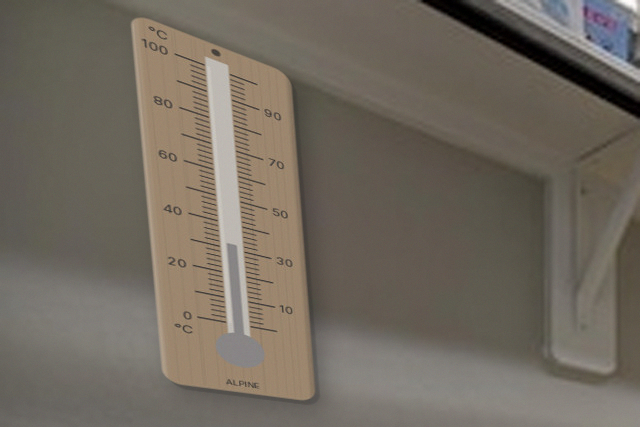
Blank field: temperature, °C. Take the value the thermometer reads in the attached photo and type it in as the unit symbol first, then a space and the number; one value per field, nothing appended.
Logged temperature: °C 32
